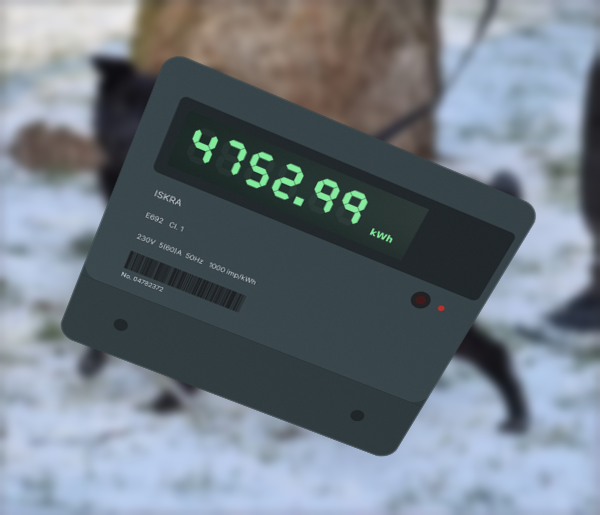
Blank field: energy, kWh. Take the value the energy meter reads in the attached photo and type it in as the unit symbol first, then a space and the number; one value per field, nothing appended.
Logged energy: kWh 4752.99
